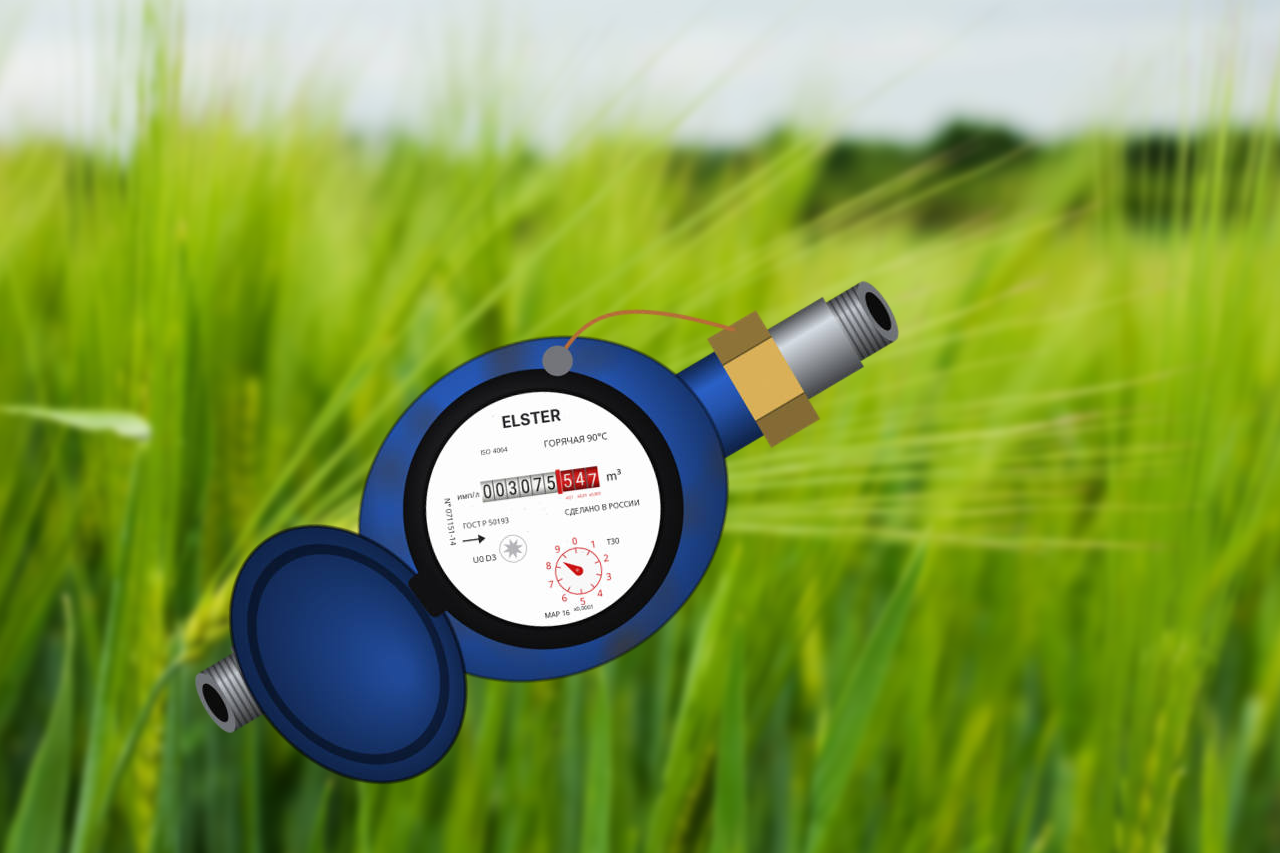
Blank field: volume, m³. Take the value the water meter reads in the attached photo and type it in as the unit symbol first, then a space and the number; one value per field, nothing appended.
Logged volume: m³ 3075.5468
